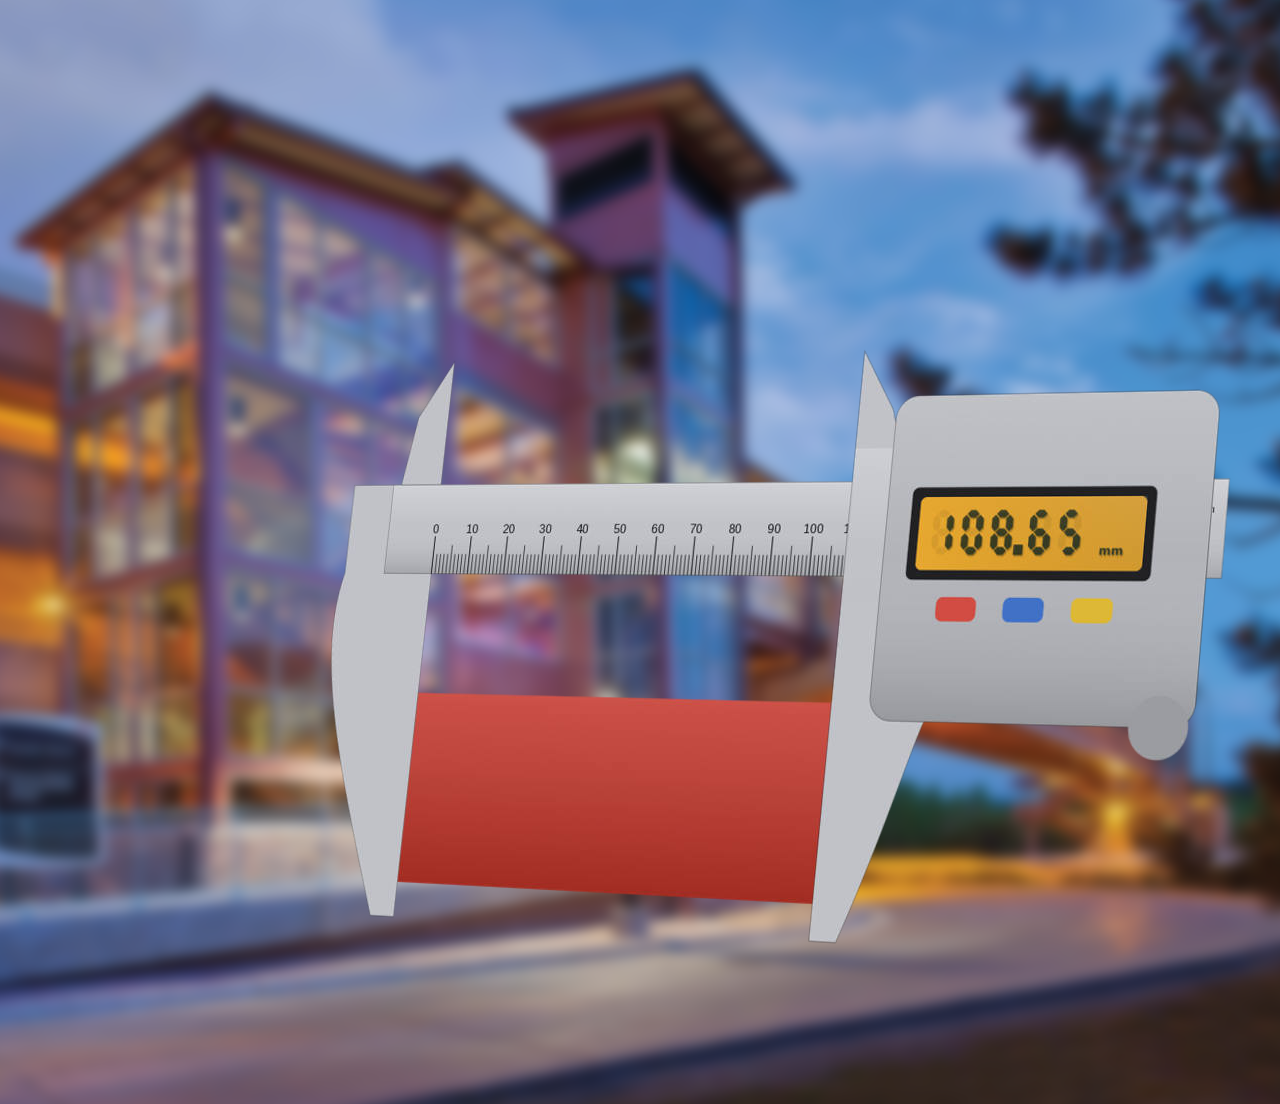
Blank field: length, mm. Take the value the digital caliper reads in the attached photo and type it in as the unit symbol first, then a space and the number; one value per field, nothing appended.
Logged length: mm 108.65
